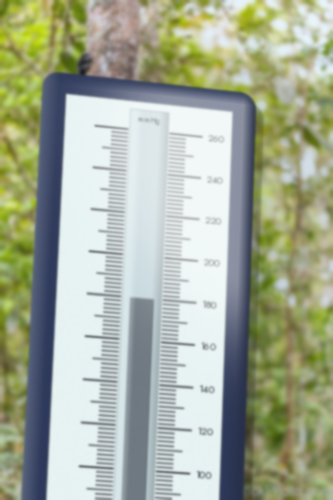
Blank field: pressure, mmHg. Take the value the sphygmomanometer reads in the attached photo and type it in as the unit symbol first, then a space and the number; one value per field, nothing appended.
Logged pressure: mmHg 180
